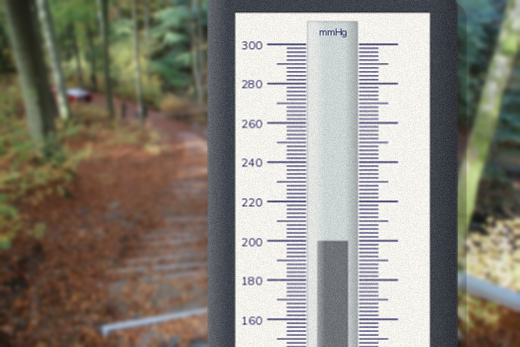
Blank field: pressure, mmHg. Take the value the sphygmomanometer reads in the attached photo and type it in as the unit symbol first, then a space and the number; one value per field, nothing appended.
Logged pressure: mmHg 200
